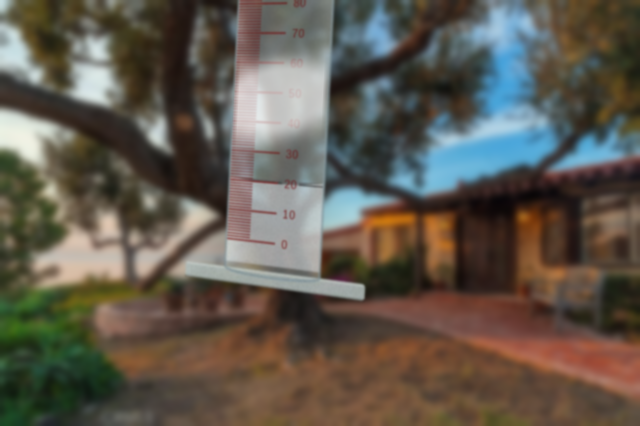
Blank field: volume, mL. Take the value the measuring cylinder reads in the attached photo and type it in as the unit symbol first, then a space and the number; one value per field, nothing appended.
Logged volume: mL 20
